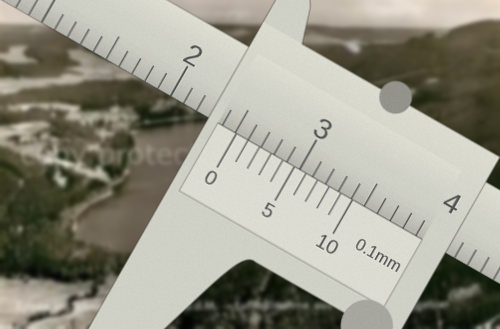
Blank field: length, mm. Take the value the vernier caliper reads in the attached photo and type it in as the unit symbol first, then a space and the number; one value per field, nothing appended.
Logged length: mm 25.1
